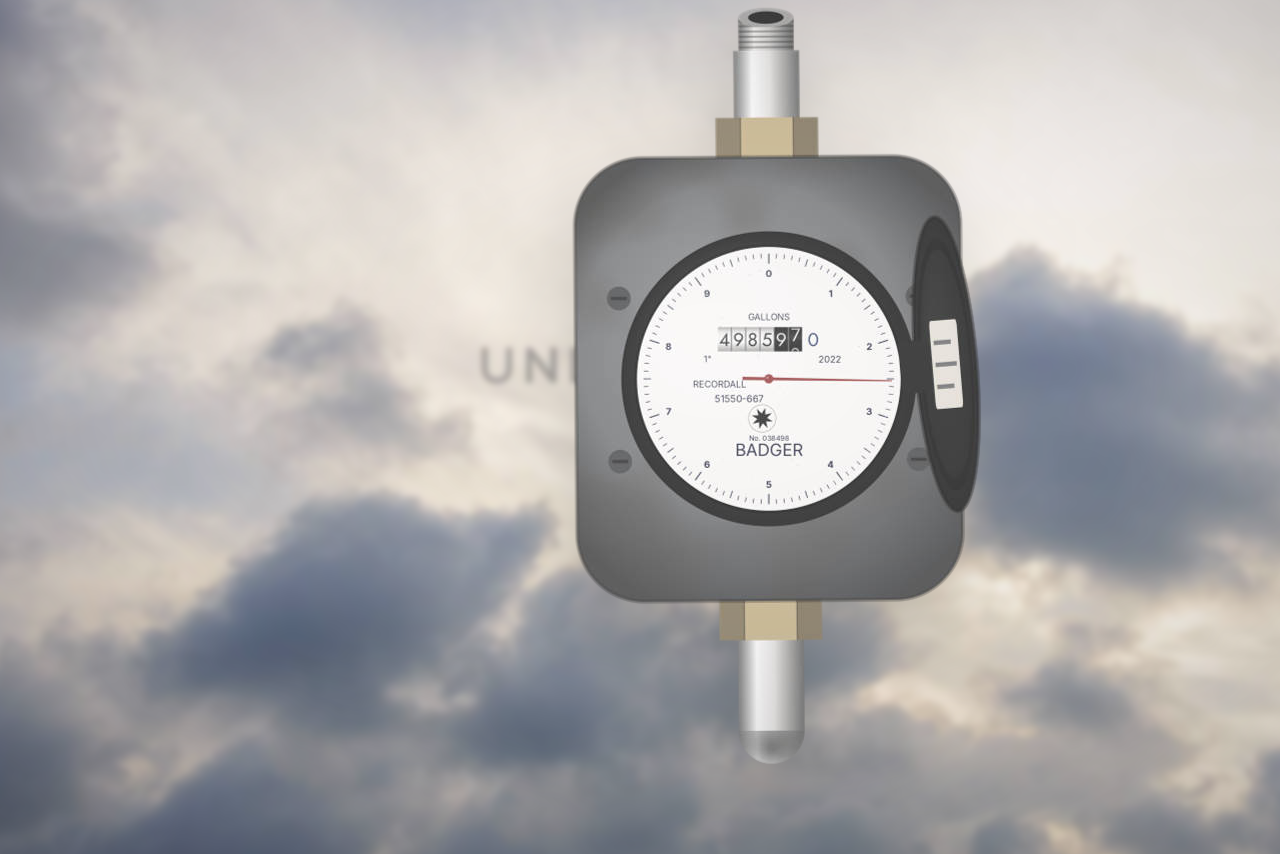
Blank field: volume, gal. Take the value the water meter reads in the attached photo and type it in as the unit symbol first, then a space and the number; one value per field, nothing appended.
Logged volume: gal 4985972.5
